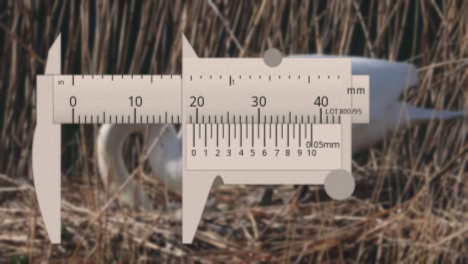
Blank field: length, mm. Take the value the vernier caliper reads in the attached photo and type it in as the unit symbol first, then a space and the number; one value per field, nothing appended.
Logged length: mm 19.5
